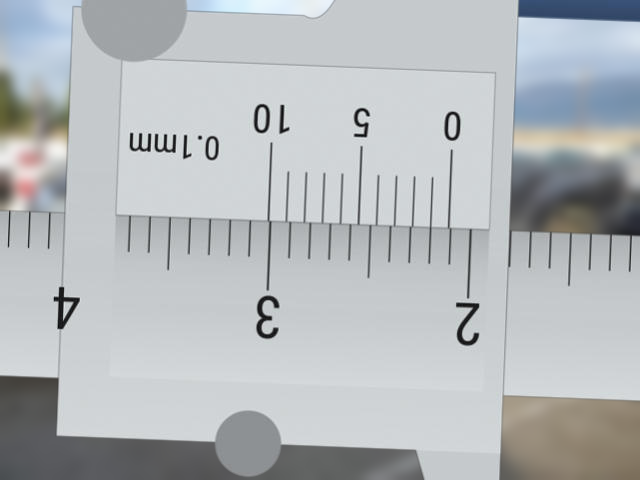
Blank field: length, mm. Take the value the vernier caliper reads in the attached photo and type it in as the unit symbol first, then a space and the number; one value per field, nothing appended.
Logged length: mm 21.1
